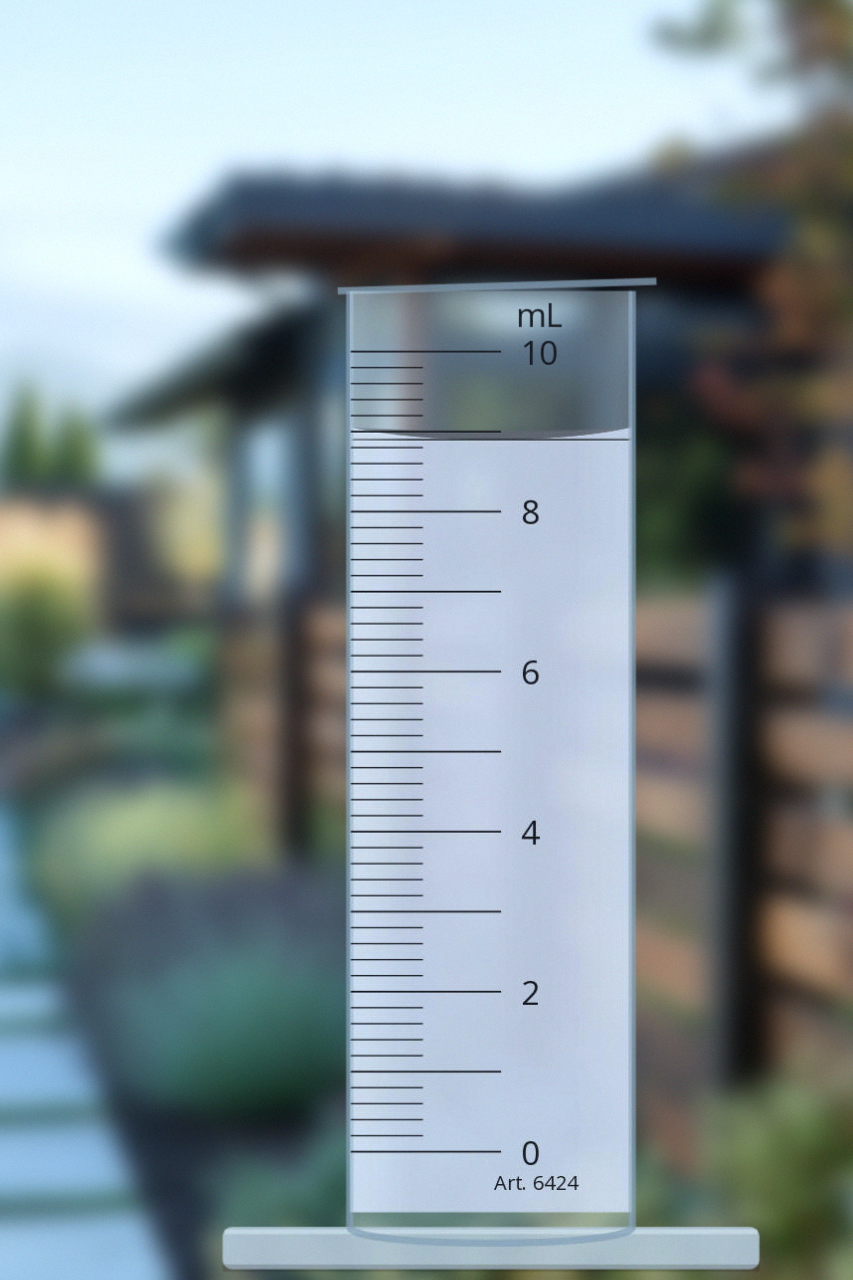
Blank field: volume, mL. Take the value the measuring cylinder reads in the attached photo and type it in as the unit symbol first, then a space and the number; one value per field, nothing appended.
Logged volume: mL 8.9
